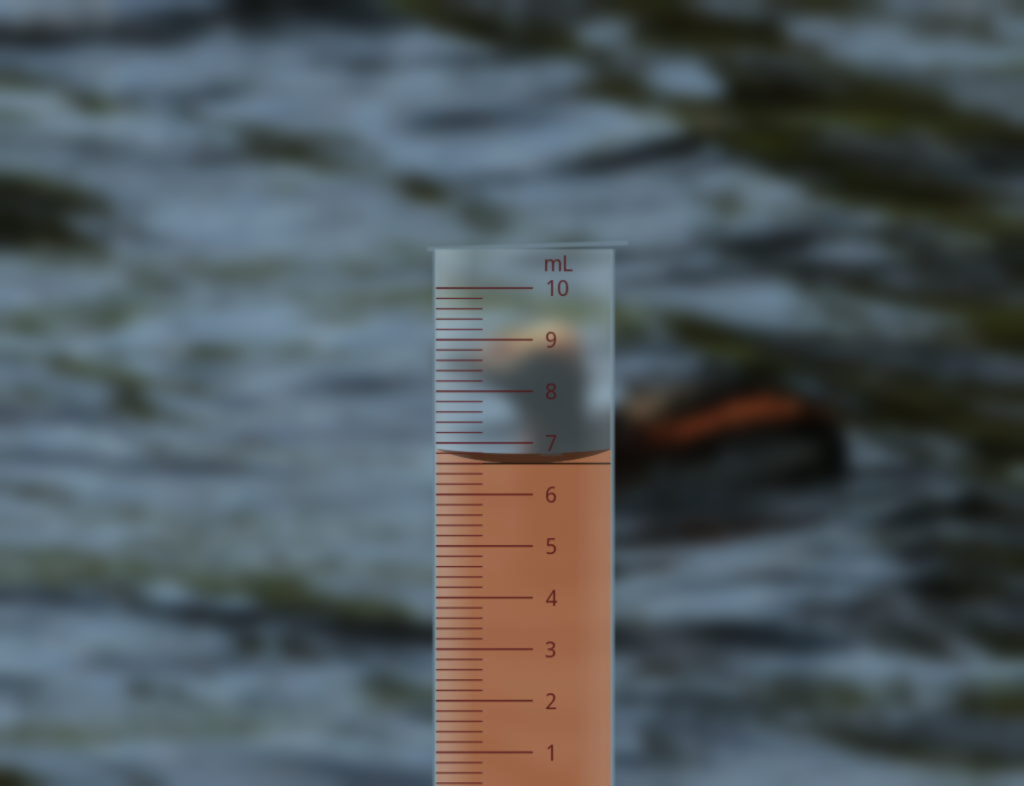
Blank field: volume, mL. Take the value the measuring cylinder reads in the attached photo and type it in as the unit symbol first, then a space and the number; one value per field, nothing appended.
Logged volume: mL 6.6
